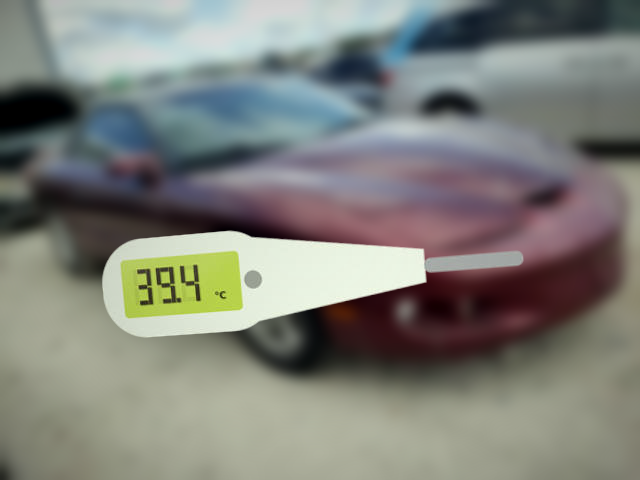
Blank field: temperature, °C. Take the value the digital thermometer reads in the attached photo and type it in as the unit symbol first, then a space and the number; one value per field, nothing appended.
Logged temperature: °C 39.4
